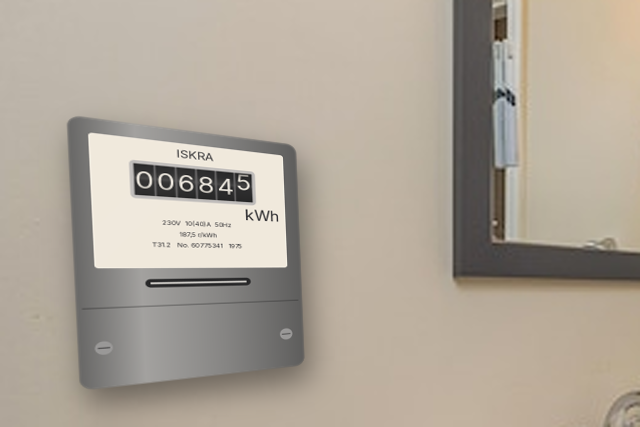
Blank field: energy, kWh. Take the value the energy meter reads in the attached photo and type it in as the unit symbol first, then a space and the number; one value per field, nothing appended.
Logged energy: kWh 6845
